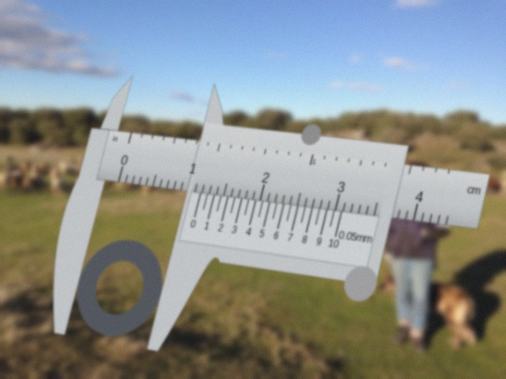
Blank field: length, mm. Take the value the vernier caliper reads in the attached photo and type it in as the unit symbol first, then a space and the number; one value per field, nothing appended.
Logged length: mm 11.8
